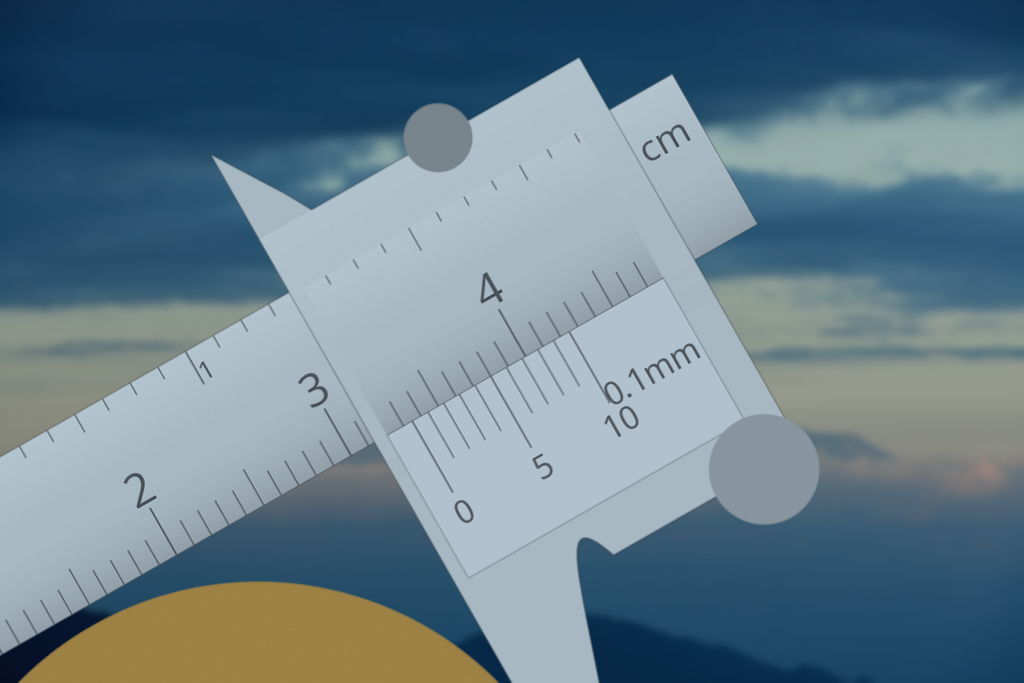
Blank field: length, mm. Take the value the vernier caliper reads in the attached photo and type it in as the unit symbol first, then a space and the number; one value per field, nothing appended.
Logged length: mm 33.5
